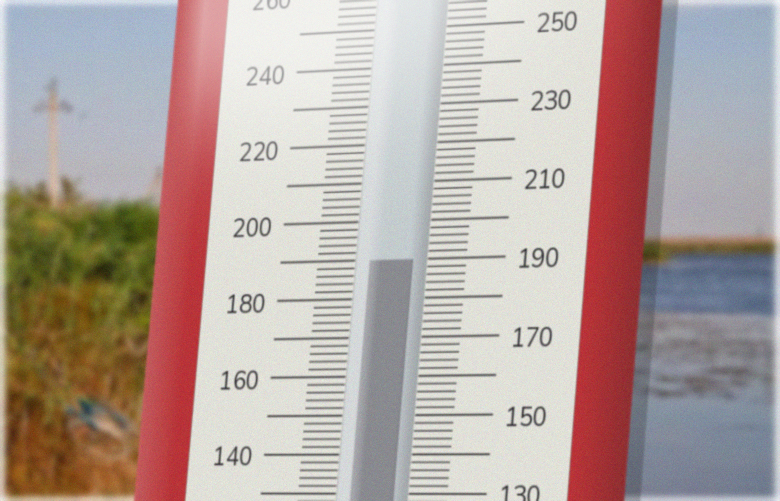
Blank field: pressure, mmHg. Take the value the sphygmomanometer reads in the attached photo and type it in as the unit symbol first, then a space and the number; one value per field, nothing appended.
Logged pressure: mmHg 190
